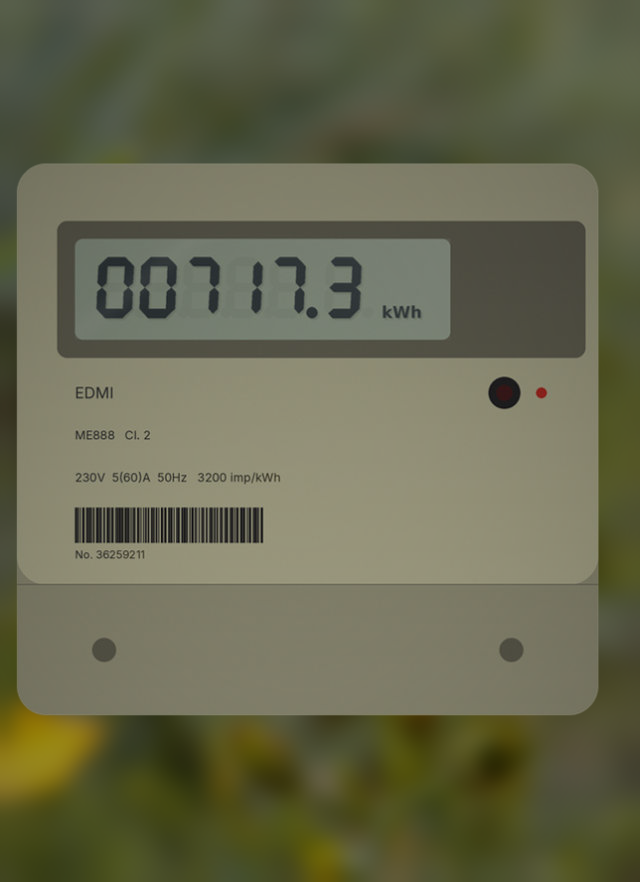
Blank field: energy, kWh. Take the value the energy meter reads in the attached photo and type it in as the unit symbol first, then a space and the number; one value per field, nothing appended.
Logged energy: kWh 717.3
